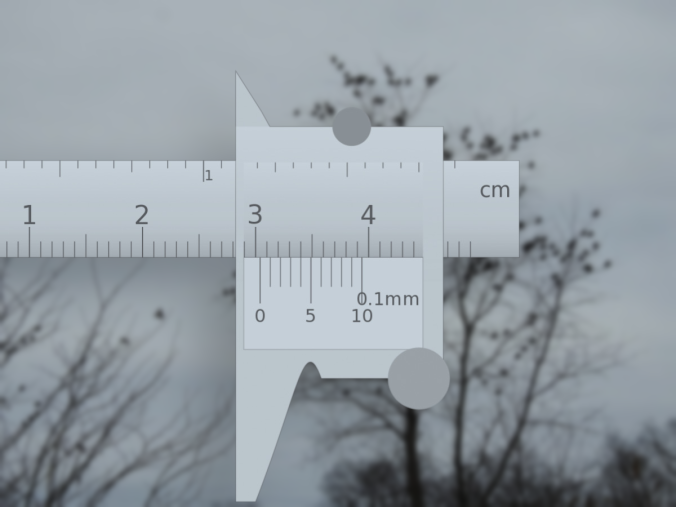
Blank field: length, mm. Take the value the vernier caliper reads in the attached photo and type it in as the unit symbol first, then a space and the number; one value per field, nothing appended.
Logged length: mm 30.4
